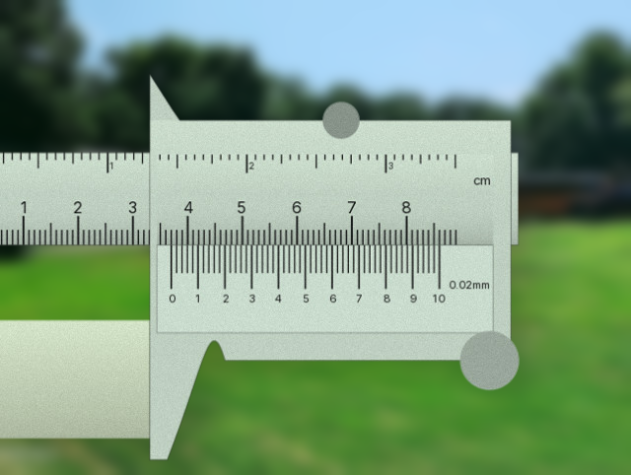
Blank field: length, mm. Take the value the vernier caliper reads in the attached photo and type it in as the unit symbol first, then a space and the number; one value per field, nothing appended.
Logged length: mm 37.0
